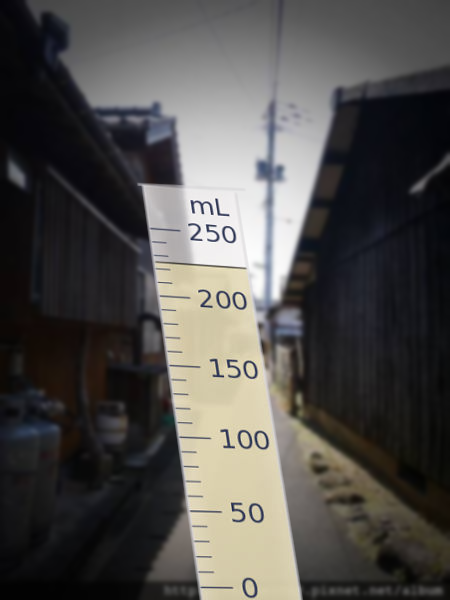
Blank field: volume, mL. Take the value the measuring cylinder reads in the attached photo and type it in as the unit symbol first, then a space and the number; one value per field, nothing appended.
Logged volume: mL 225
